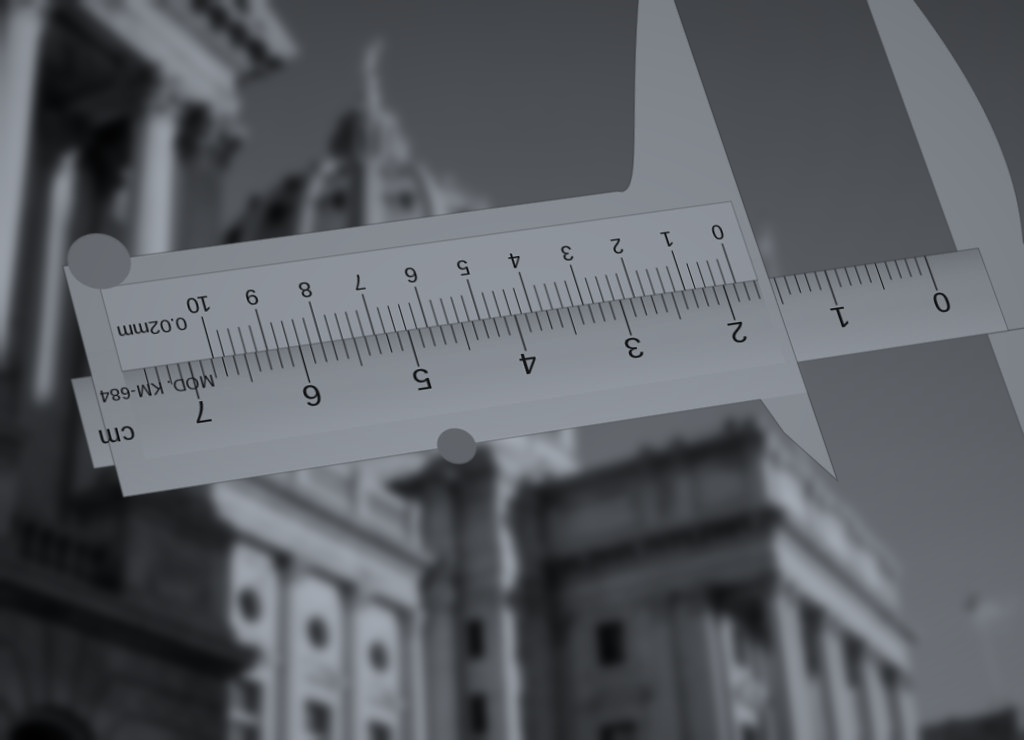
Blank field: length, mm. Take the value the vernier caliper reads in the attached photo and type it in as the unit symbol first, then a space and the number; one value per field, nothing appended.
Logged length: mm 18.8
